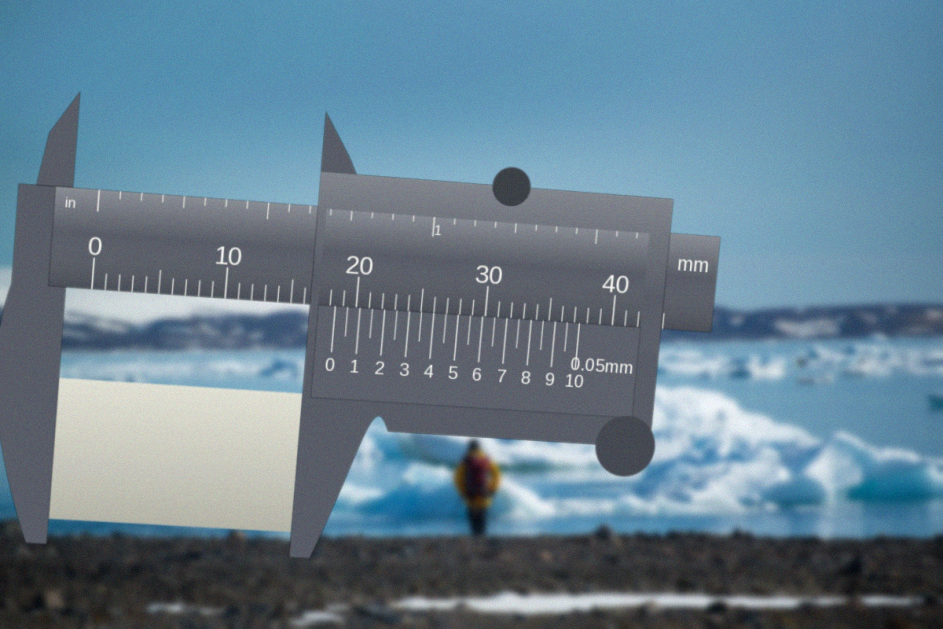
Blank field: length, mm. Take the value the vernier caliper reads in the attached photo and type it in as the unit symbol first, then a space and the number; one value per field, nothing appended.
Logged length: mm 18.4
